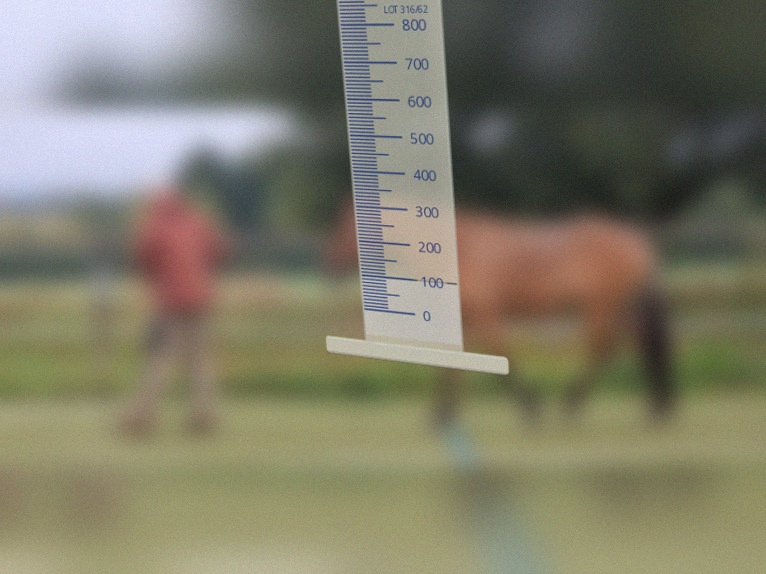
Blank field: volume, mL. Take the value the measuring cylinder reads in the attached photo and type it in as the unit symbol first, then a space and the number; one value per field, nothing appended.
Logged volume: mL 100
